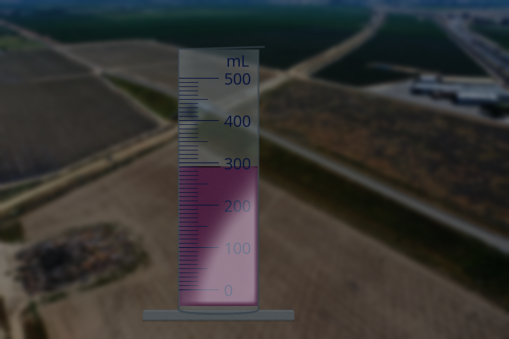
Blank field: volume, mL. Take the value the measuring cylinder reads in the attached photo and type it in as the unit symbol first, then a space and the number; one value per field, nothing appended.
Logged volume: mL 290
